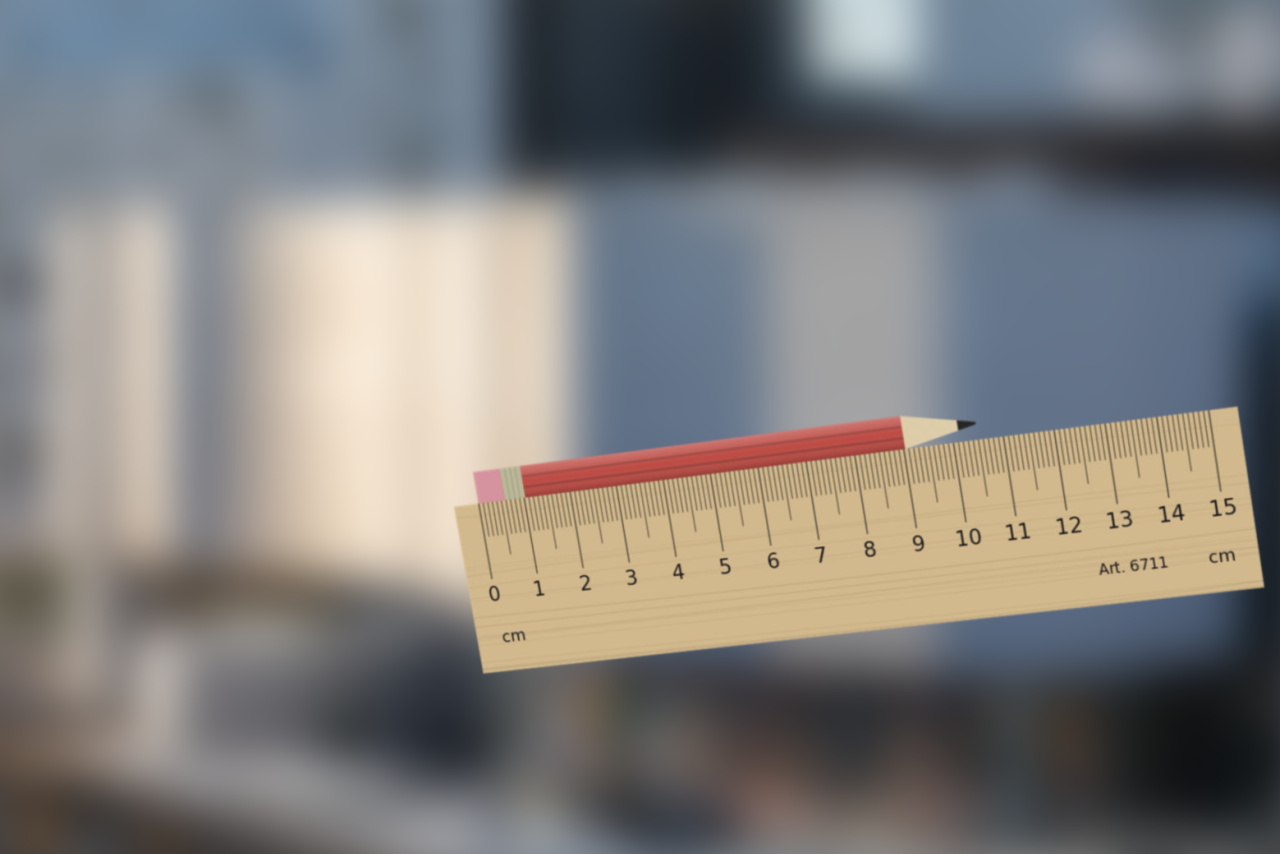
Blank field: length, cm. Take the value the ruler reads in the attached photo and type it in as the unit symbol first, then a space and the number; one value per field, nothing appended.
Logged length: cm 10.5
